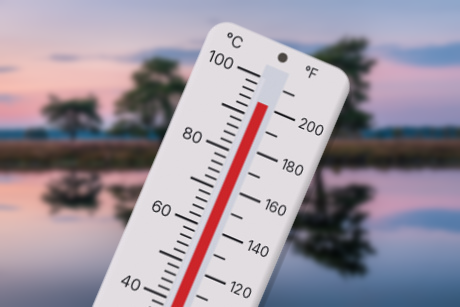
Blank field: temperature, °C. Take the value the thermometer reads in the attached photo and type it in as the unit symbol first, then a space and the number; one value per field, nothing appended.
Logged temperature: °C 94
